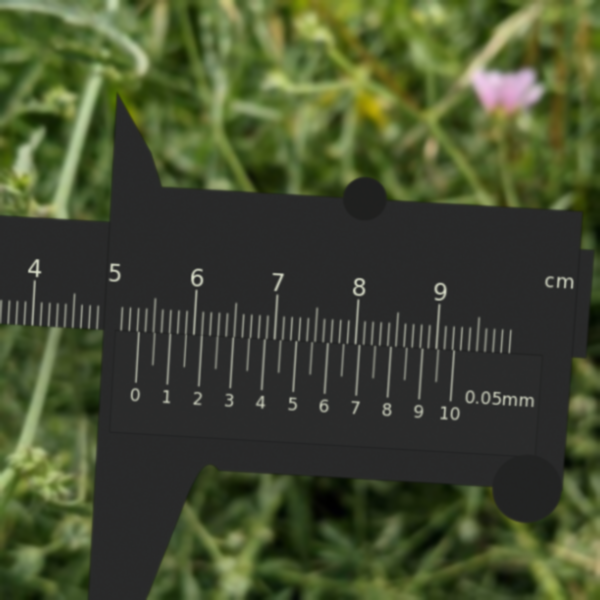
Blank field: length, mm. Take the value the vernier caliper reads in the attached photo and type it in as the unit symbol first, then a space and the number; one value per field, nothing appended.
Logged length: mm 53.2
